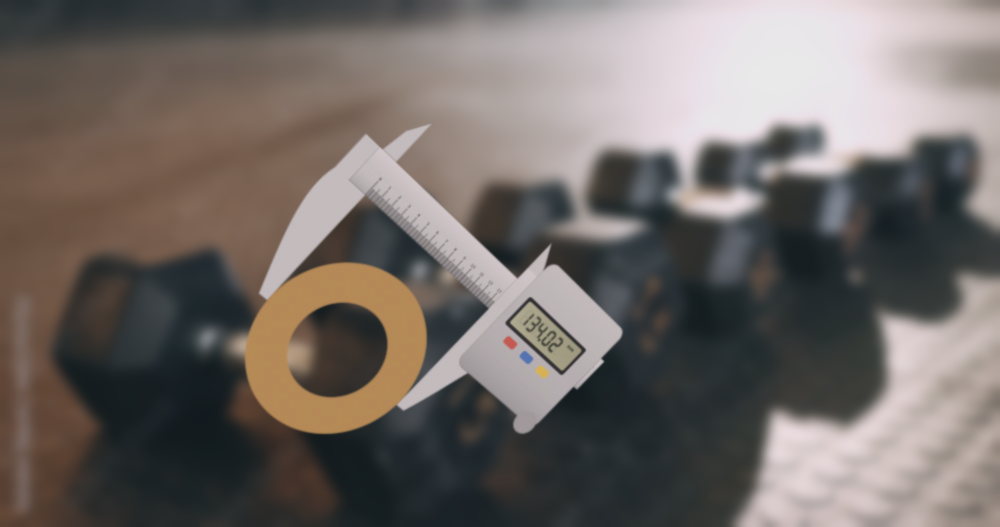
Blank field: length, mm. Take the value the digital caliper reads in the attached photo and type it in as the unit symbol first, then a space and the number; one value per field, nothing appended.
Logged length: mm 134.02
